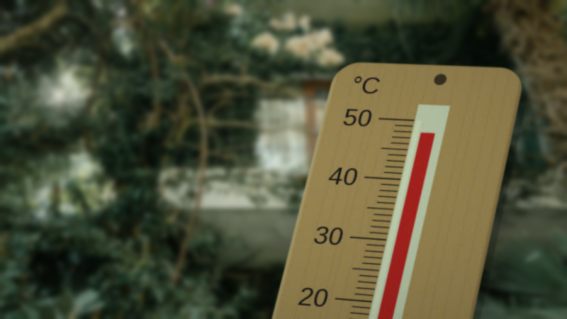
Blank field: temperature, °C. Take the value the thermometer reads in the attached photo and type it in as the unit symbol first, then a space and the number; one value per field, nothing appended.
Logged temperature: °C 48
